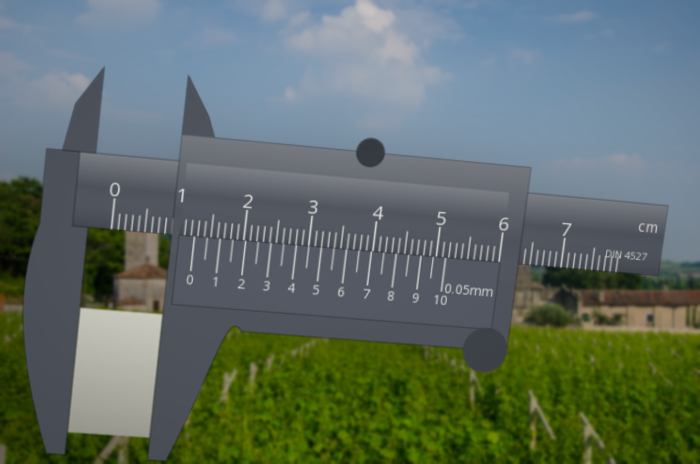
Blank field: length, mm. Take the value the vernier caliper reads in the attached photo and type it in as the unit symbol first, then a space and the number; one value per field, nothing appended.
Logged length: mm 12.5
